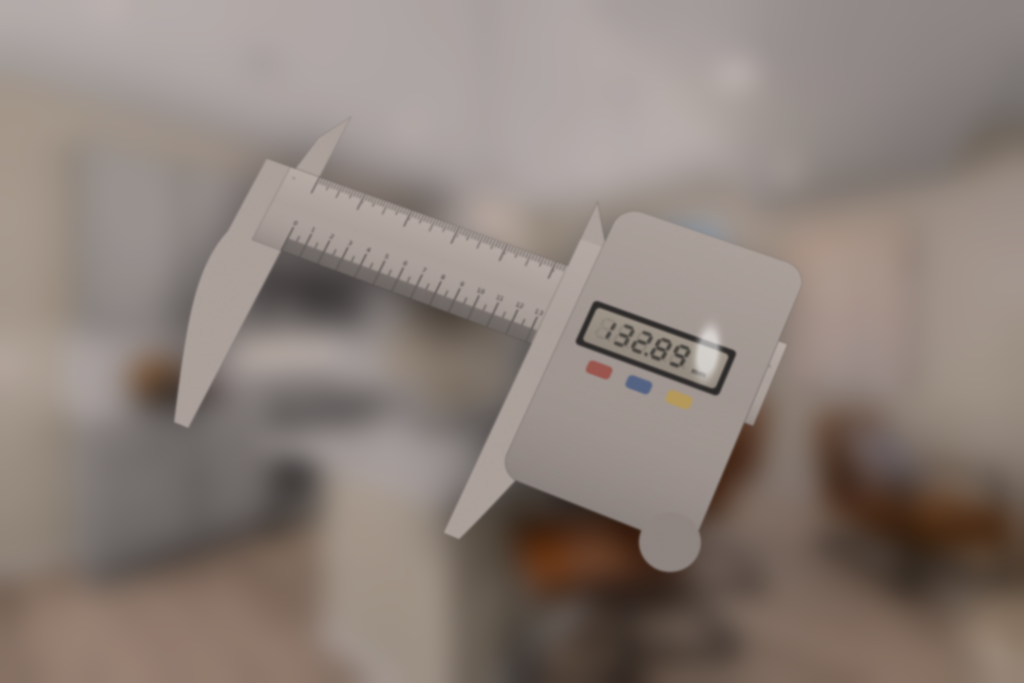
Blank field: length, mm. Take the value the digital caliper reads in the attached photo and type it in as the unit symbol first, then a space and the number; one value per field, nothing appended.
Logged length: mm 132.89
